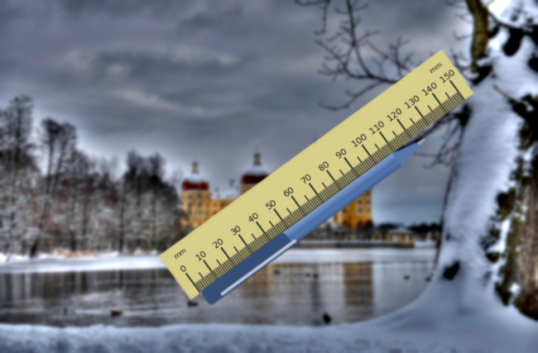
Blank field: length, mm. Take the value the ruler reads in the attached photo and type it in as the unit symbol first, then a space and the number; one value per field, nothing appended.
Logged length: mm 125
